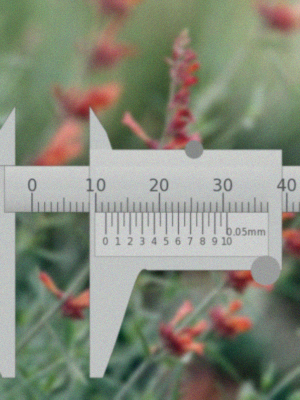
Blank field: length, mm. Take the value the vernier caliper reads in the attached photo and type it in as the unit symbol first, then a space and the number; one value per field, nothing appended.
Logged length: mm 11.6
